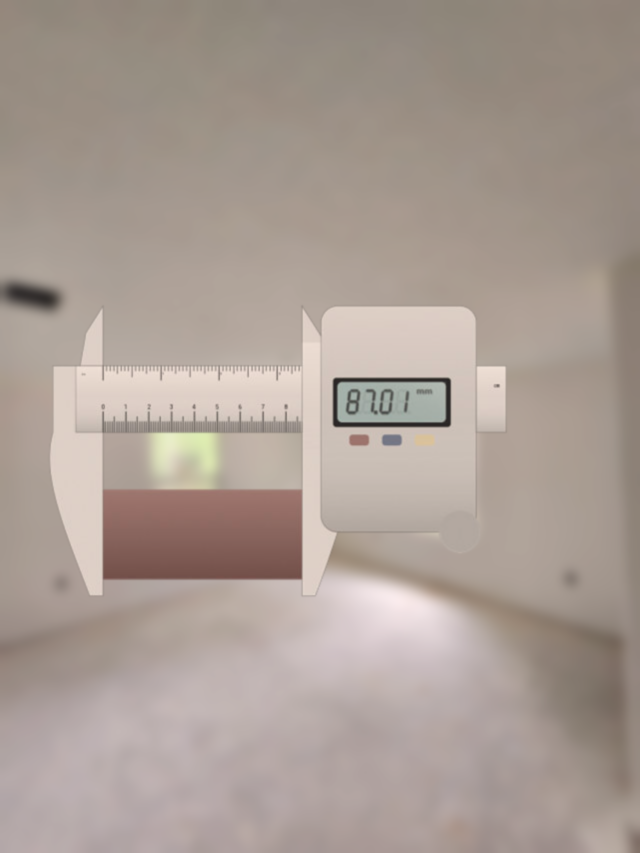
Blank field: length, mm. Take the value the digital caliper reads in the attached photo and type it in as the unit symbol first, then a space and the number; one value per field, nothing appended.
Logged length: mm 87.01
